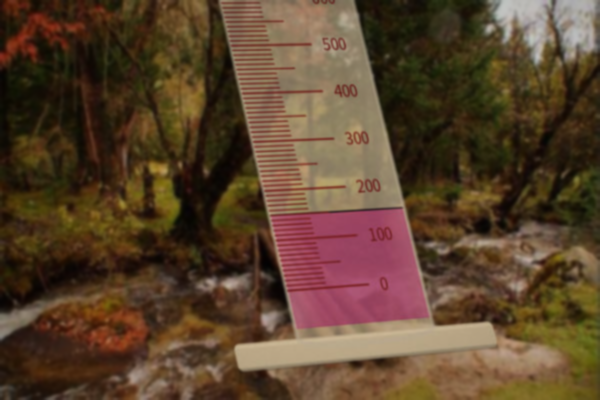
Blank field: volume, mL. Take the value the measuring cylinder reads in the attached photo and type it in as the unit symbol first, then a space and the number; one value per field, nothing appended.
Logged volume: mL 150
